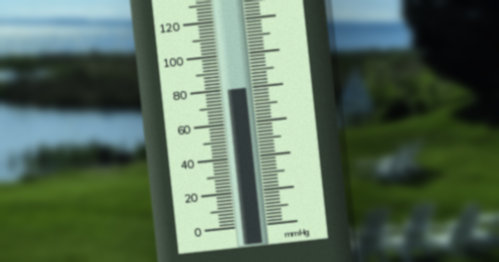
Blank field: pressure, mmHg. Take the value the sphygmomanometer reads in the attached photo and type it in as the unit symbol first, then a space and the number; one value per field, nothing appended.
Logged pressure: mmHg 80
